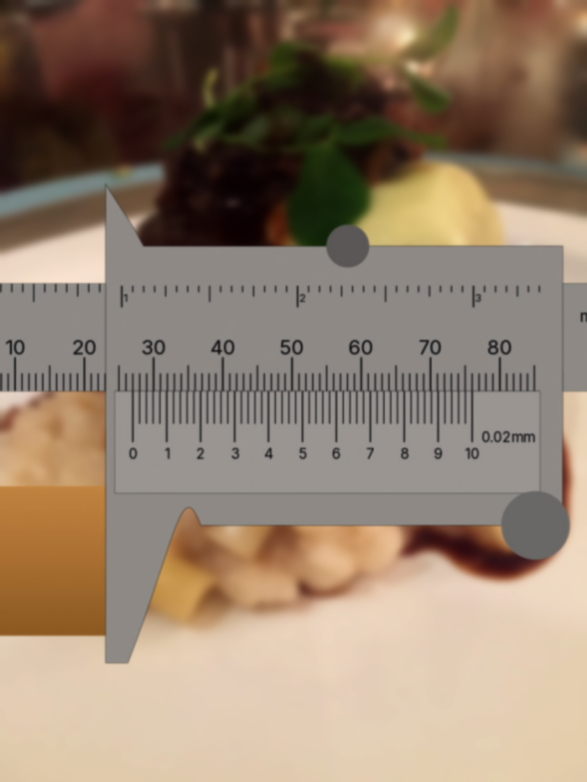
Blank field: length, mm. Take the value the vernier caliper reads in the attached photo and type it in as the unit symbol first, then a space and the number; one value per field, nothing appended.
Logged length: mm 27.0
